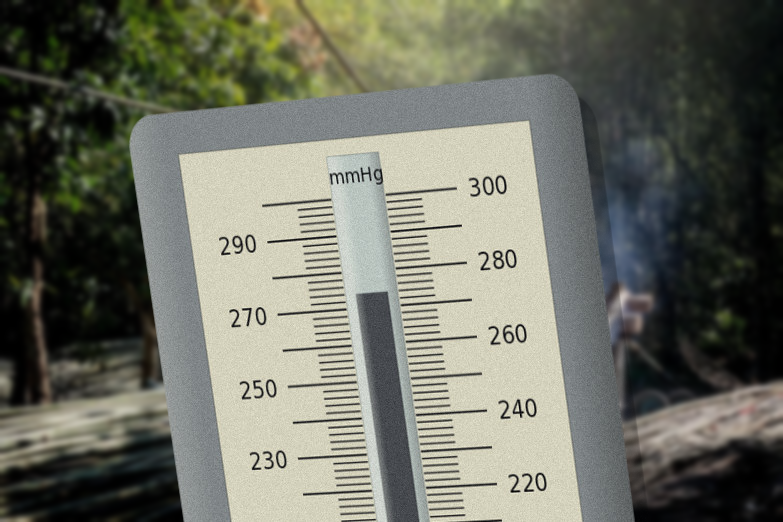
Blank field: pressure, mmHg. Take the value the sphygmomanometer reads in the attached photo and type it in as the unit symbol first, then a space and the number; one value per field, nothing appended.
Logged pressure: mmHg 274
